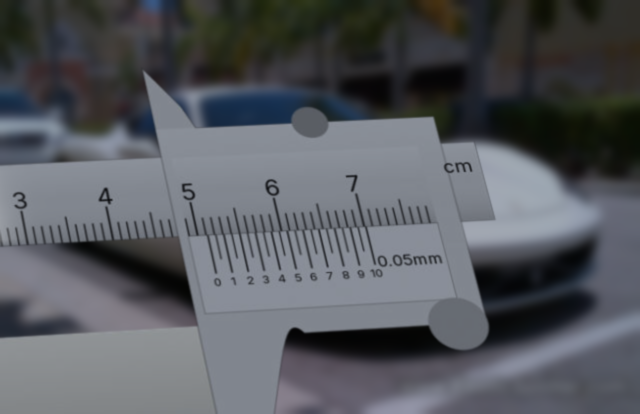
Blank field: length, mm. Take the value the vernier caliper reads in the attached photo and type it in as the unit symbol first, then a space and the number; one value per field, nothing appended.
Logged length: mm 51.2
